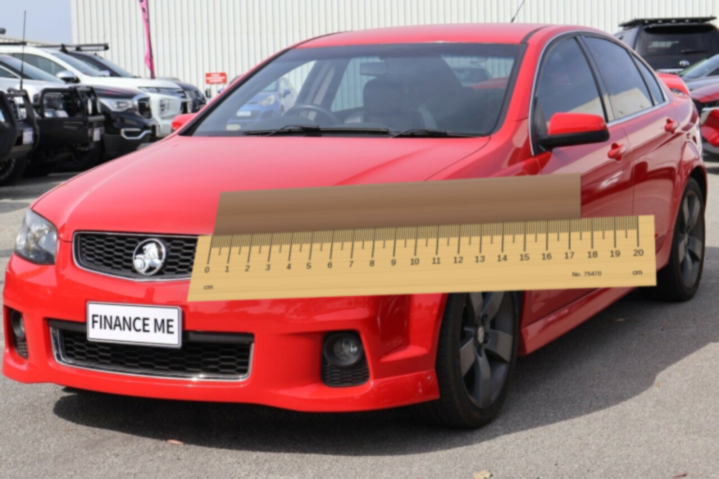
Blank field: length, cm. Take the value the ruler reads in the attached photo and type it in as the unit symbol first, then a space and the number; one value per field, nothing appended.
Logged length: cm 17.5
